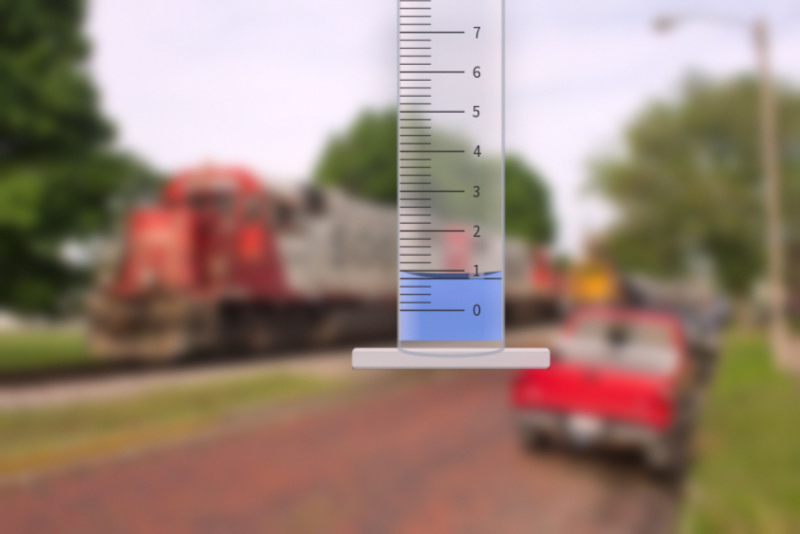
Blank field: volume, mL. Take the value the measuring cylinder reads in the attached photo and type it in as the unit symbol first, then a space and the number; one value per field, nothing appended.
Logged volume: mL 0.8
